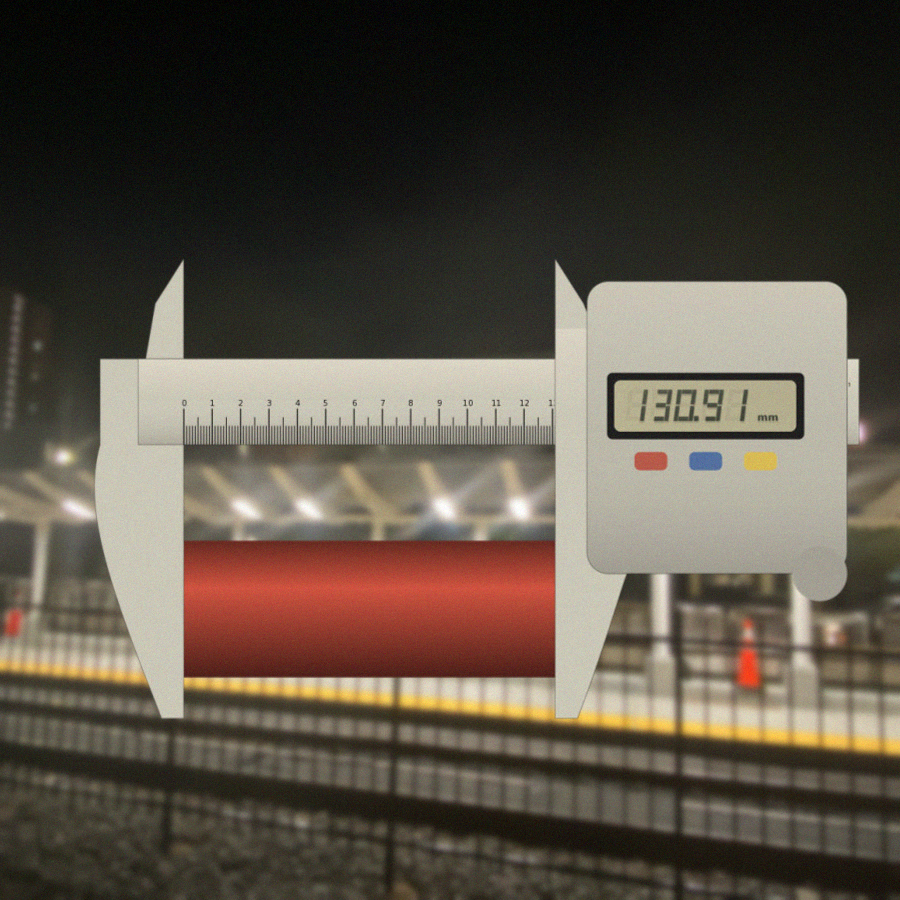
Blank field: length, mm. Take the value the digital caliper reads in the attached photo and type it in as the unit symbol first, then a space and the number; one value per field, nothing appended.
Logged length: mm 130.91
